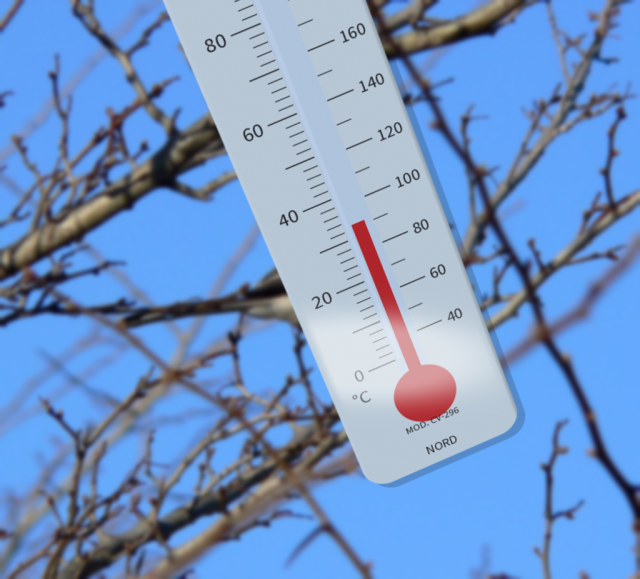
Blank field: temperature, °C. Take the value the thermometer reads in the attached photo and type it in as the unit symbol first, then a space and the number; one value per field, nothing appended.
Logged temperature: °C 33
